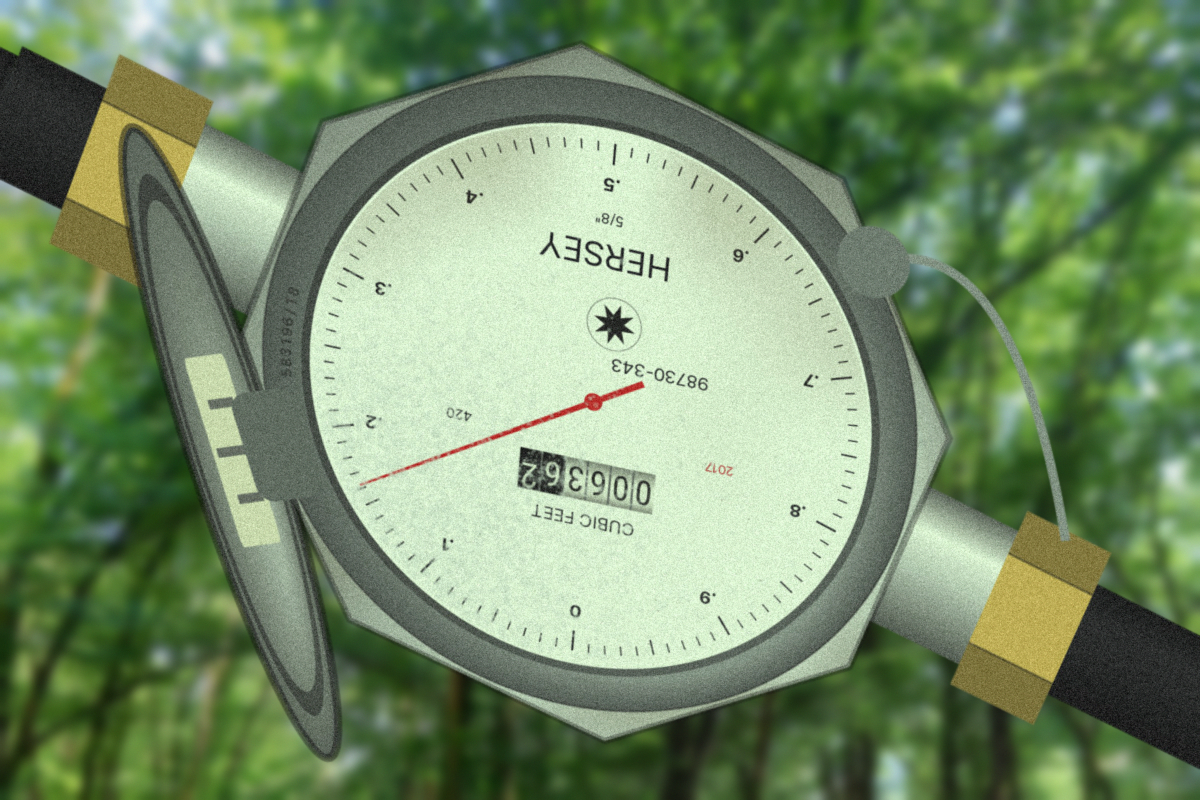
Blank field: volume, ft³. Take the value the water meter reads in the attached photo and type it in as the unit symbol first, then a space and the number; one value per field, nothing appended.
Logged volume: ft³ 6362.16
